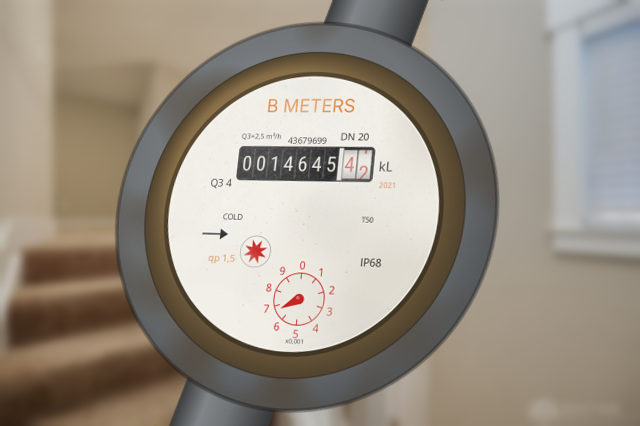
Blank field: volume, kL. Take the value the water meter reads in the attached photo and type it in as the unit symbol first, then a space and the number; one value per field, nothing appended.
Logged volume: kL 14645.416
